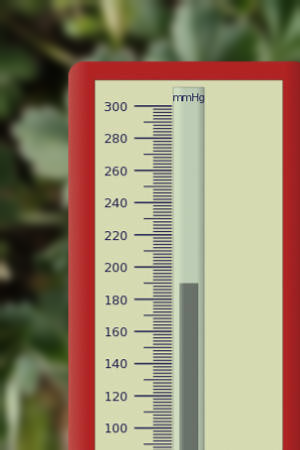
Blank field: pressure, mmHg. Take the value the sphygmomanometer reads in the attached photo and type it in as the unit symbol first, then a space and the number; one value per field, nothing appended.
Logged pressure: mmHg 190
